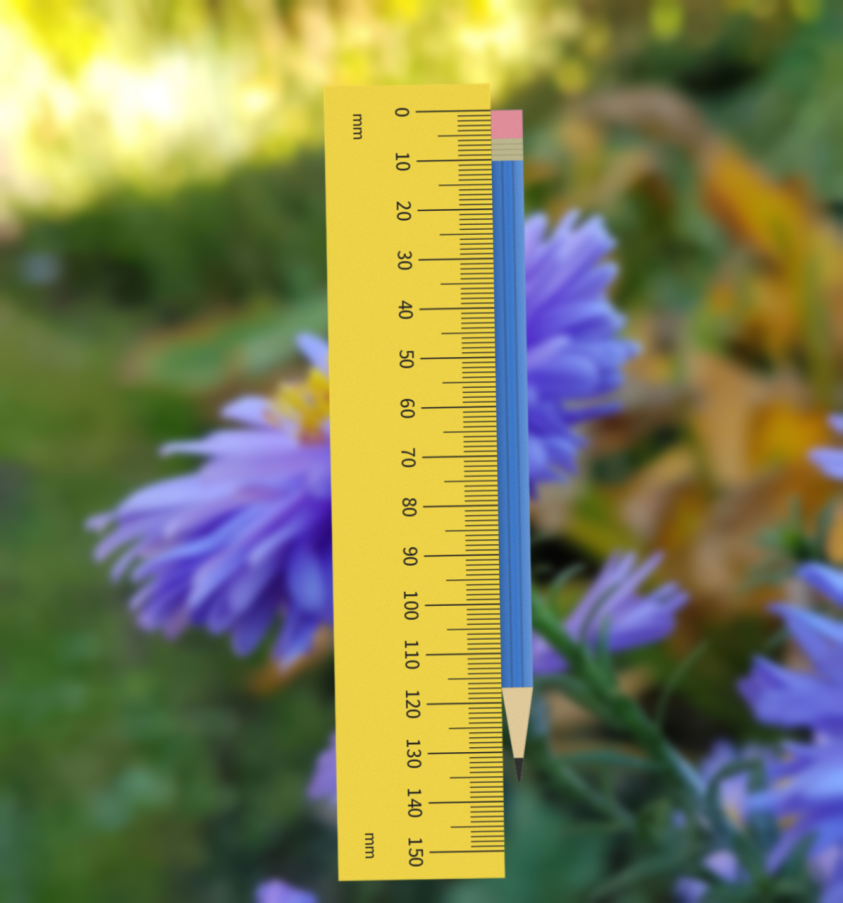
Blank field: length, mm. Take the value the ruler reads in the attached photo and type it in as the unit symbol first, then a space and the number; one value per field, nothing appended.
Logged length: mm 136
